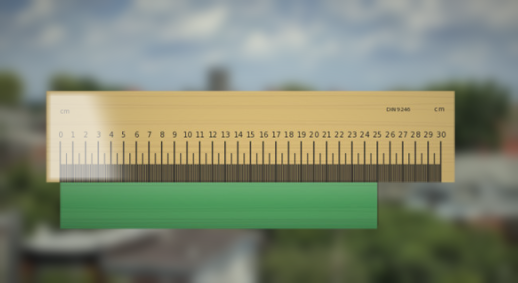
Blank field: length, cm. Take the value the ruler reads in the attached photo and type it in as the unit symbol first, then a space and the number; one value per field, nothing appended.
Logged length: cm 25
